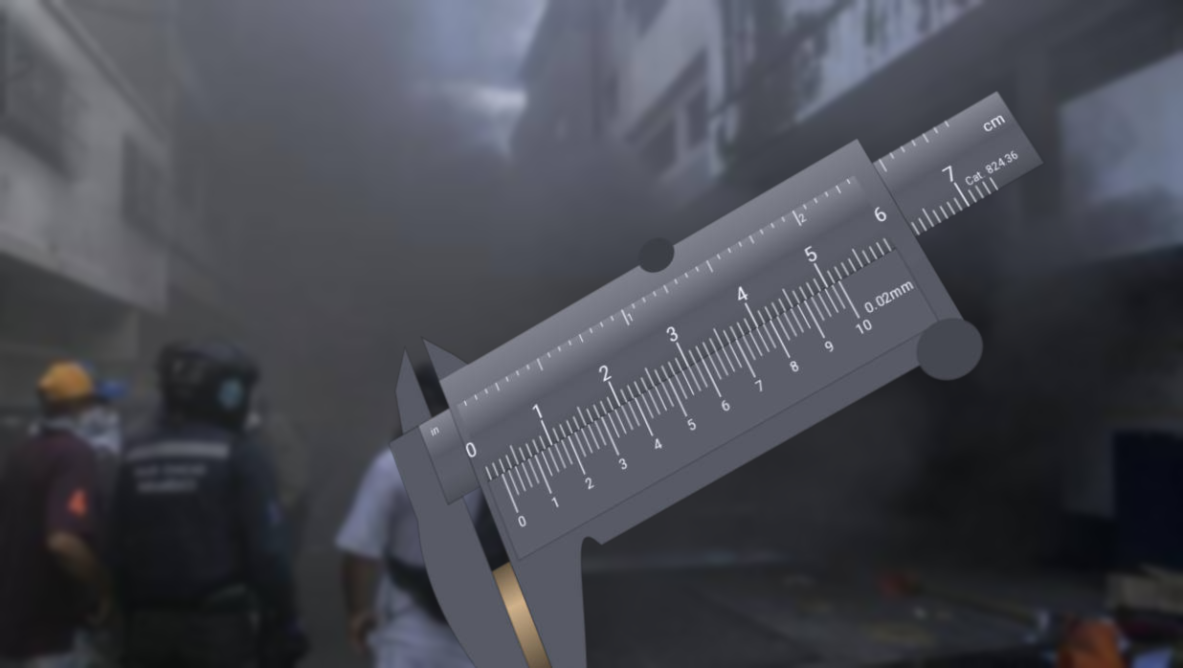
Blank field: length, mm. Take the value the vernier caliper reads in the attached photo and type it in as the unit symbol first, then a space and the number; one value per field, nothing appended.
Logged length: mm 2.6
